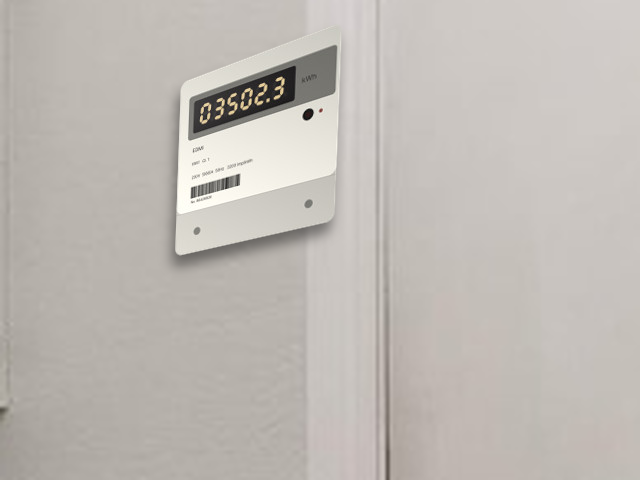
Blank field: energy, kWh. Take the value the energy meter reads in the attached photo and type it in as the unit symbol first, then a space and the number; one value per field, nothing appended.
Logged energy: kWh 3502.3
